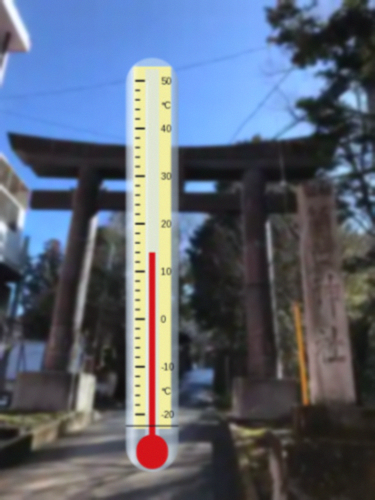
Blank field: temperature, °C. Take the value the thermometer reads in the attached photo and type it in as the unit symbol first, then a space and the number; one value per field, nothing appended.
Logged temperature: °C 14
